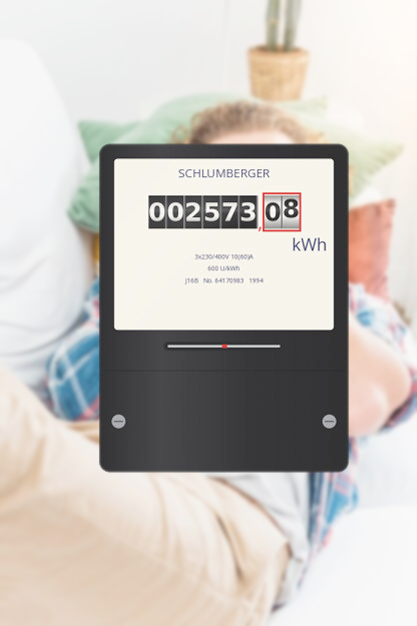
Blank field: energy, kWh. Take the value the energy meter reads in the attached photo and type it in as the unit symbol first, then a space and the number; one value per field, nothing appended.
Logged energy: kWh 2573.08
